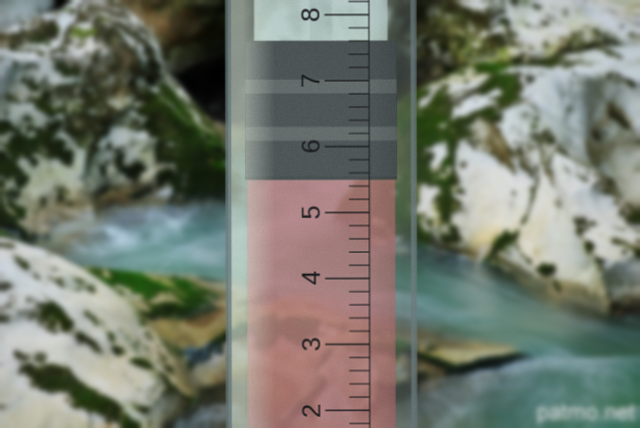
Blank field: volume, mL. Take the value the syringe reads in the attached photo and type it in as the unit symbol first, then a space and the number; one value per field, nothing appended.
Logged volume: mL 5.5
